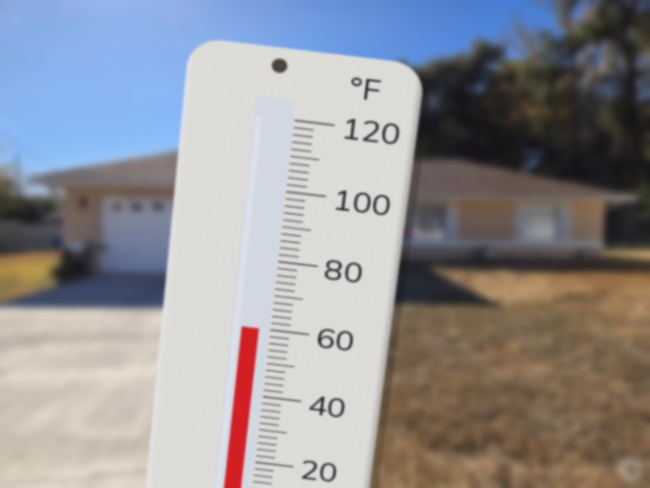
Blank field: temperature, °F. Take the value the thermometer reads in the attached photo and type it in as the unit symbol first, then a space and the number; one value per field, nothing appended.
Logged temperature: °F 60
